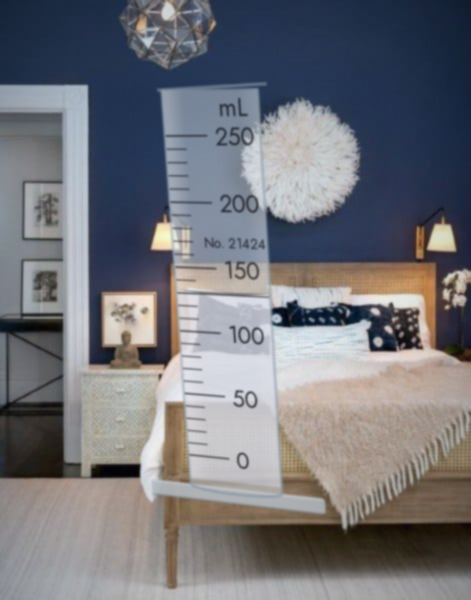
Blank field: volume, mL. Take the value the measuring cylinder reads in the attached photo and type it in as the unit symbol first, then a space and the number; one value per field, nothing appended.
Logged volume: mL 130
